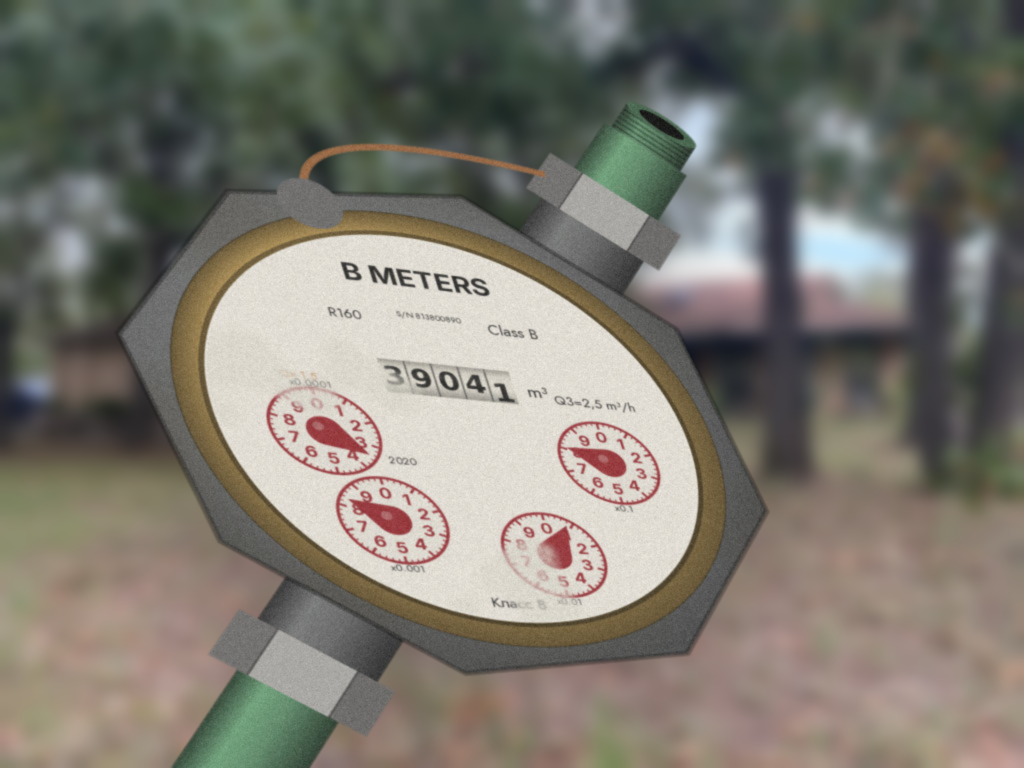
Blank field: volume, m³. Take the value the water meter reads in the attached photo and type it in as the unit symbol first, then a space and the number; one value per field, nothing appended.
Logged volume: m³ 39040.8083
